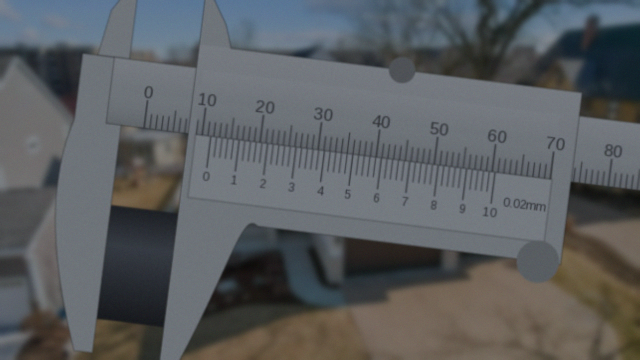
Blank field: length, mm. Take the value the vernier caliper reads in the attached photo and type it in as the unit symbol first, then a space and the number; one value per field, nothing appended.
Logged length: mm 11.5
